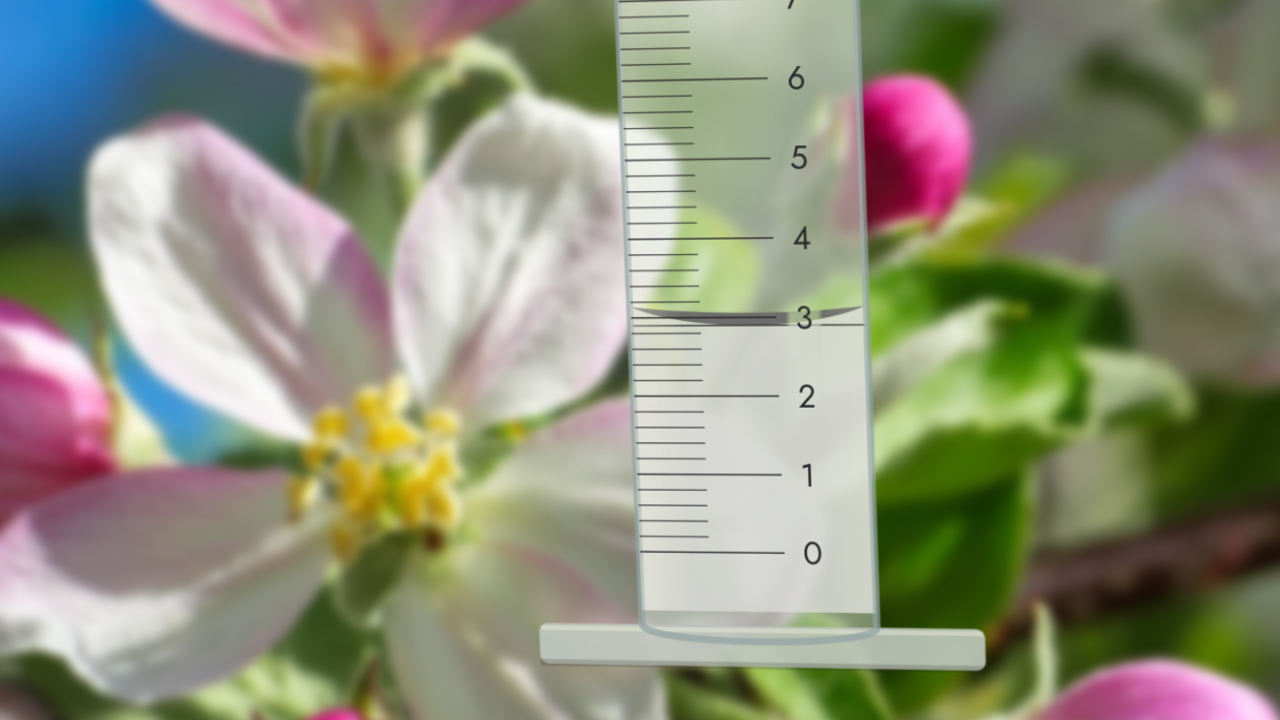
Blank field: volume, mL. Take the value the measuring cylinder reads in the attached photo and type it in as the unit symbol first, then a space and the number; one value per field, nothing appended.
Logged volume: mL 2.9
